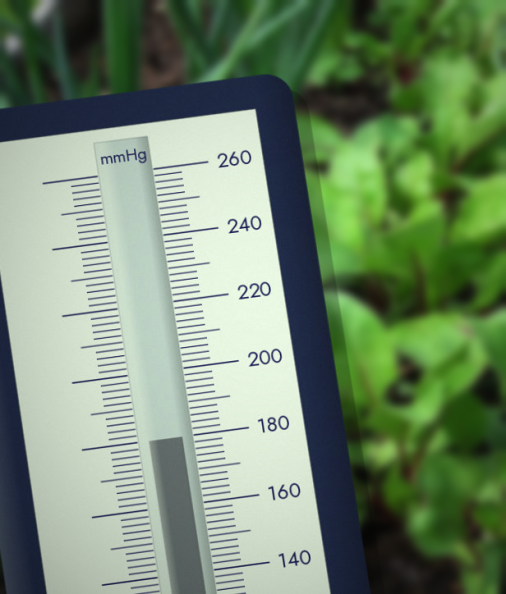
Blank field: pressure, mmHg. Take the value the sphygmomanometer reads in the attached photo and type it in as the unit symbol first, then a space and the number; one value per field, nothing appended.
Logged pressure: mmHg 180
